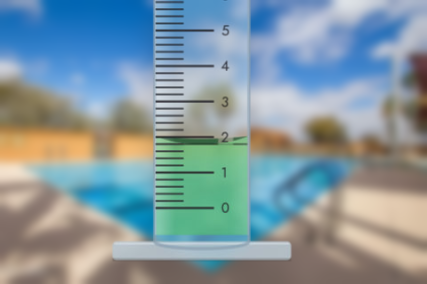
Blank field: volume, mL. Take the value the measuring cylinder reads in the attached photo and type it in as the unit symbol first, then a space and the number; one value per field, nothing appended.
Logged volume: mL 1.8
